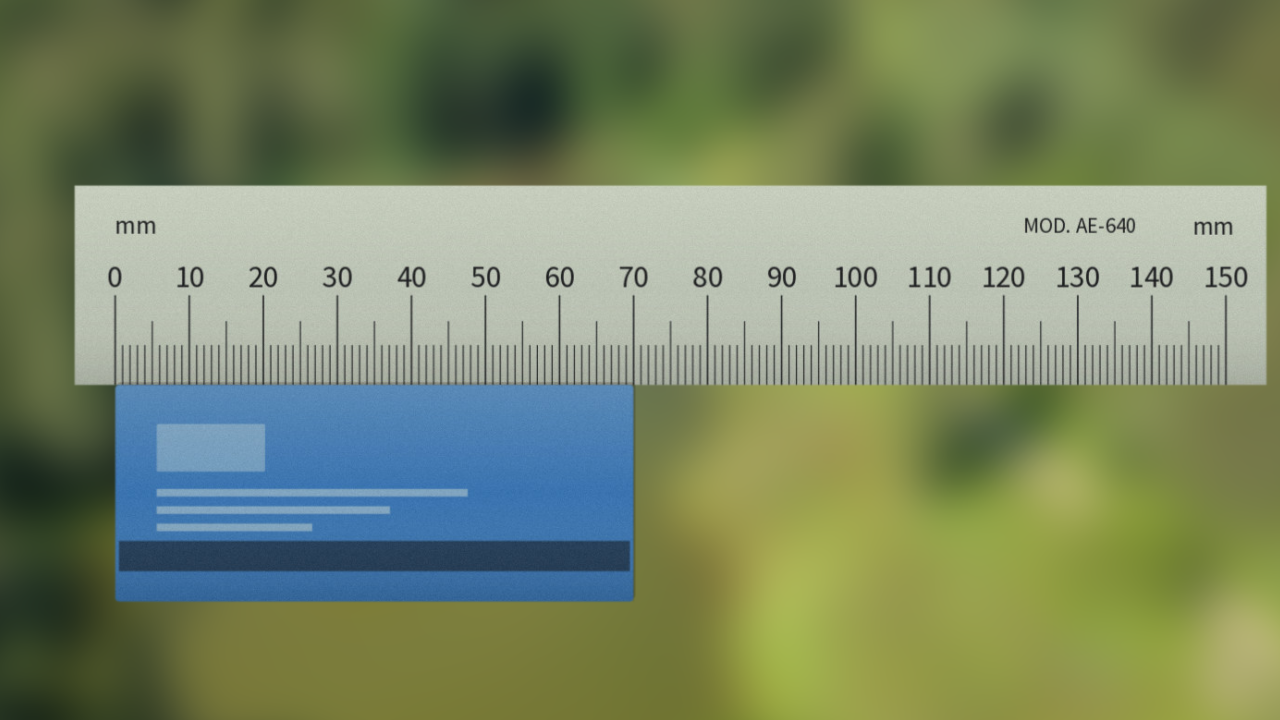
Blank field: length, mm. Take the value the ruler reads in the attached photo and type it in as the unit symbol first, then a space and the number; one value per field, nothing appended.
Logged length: mm 70
